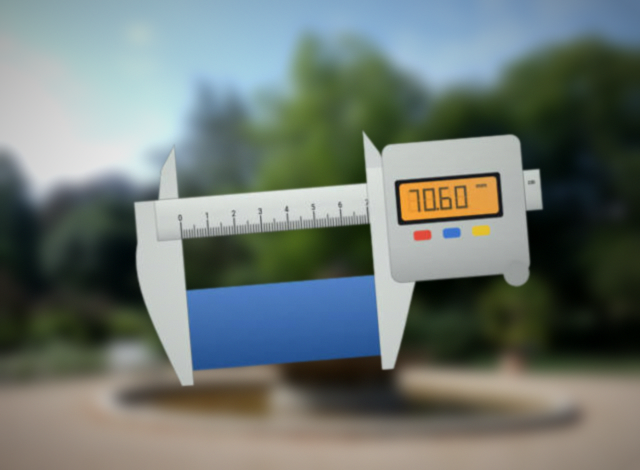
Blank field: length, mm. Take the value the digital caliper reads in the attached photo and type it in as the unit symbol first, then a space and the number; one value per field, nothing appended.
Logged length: mm 70.60
